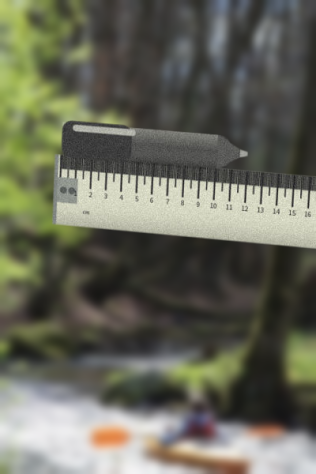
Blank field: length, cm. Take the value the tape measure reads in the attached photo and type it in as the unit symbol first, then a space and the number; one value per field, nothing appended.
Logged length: cm 12
